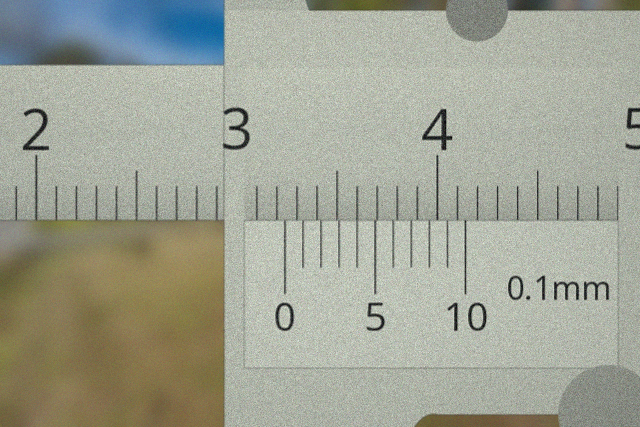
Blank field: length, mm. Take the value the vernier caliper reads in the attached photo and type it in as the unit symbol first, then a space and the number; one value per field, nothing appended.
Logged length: mm 32.4
